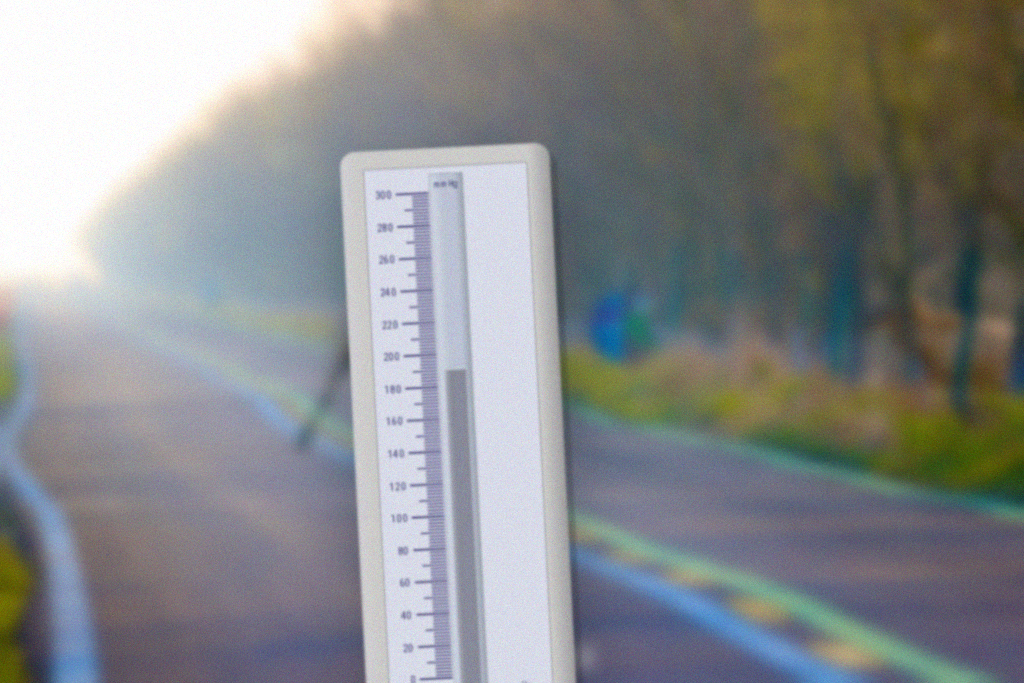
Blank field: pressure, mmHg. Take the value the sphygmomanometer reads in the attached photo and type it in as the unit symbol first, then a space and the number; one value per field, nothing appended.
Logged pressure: mmHg 190
